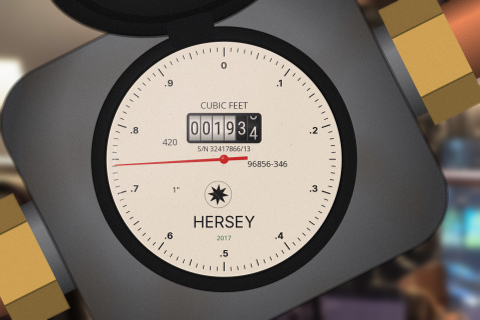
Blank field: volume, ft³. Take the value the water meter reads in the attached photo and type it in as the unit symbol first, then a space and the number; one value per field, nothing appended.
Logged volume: ft³ 1933.74
